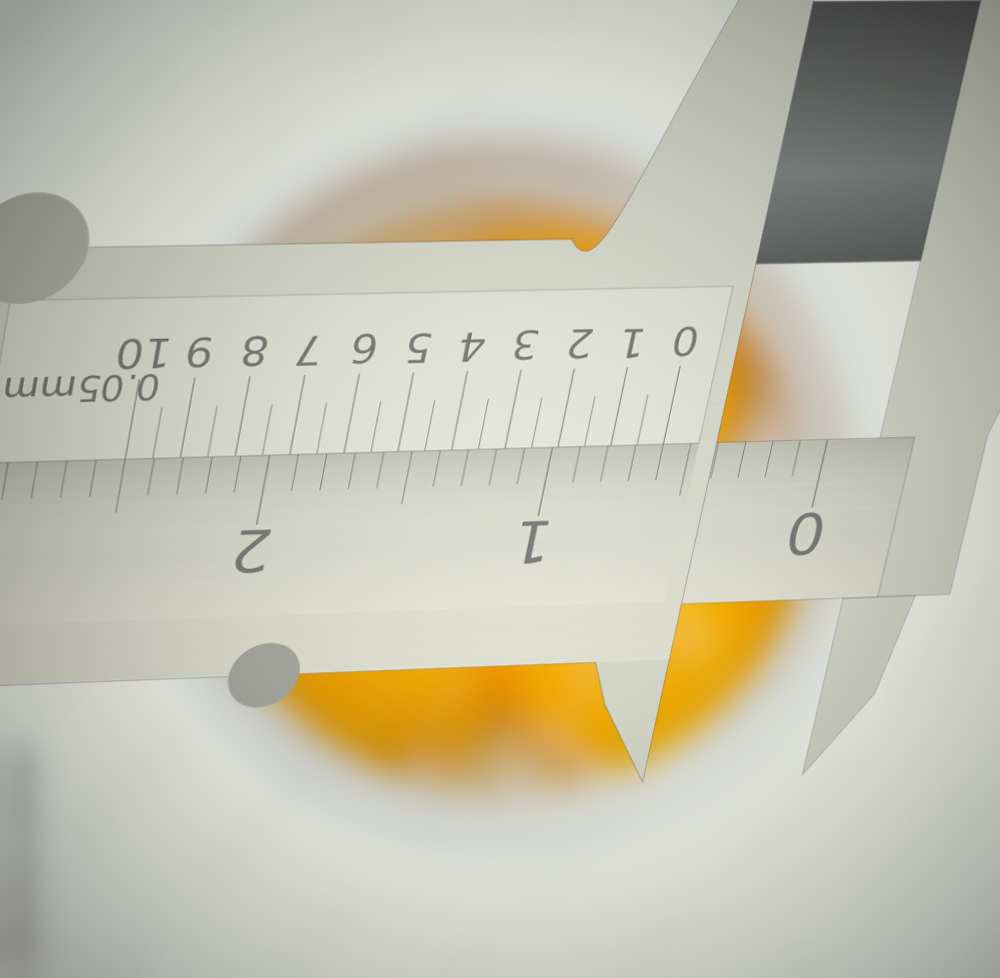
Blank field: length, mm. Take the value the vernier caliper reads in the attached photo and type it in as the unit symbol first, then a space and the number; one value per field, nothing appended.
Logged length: mm 6.00
